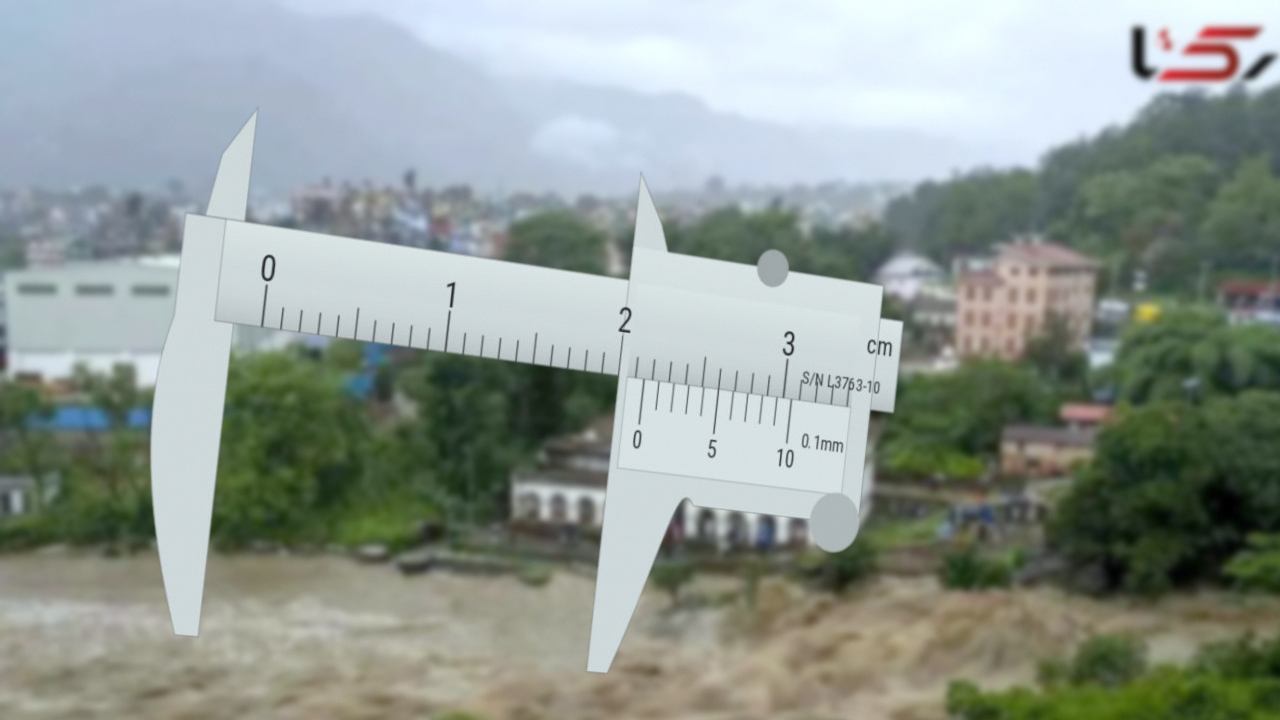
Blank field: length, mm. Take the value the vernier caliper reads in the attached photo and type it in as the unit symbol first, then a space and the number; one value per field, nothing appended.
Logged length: mm 21.5
